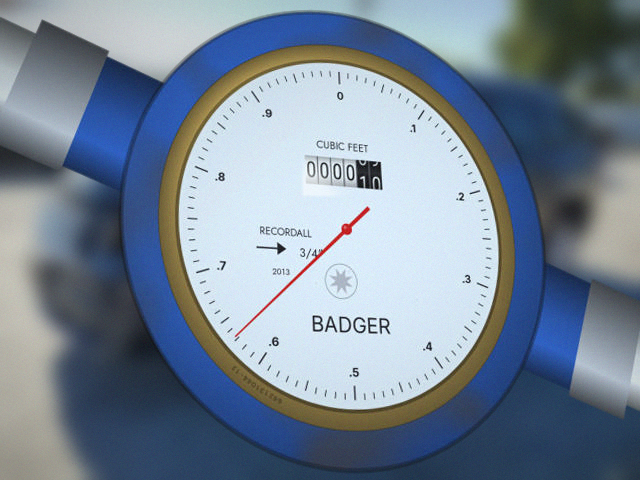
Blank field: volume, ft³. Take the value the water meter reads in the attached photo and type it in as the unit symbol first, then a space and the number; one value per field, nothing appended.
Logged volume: ft³ 9.63
